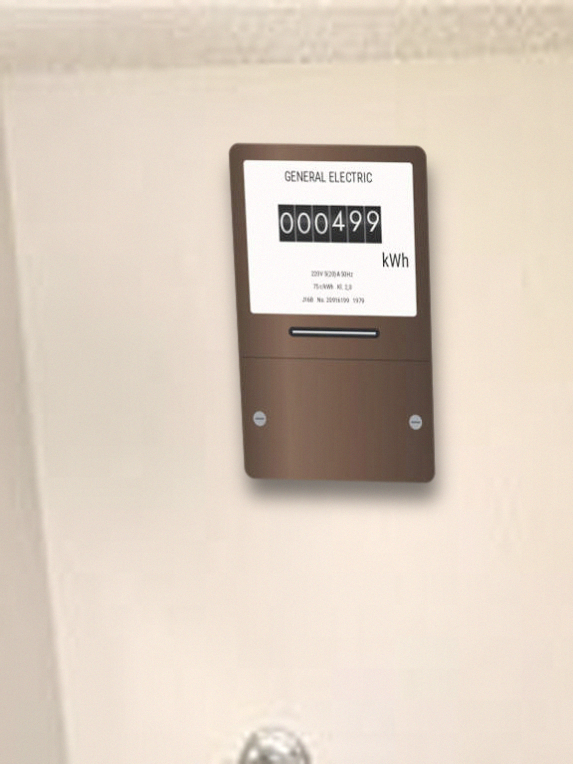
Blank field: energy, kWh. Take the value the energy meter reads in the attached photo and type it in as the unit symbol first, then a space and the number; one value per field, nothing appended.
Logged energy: kWh 499
